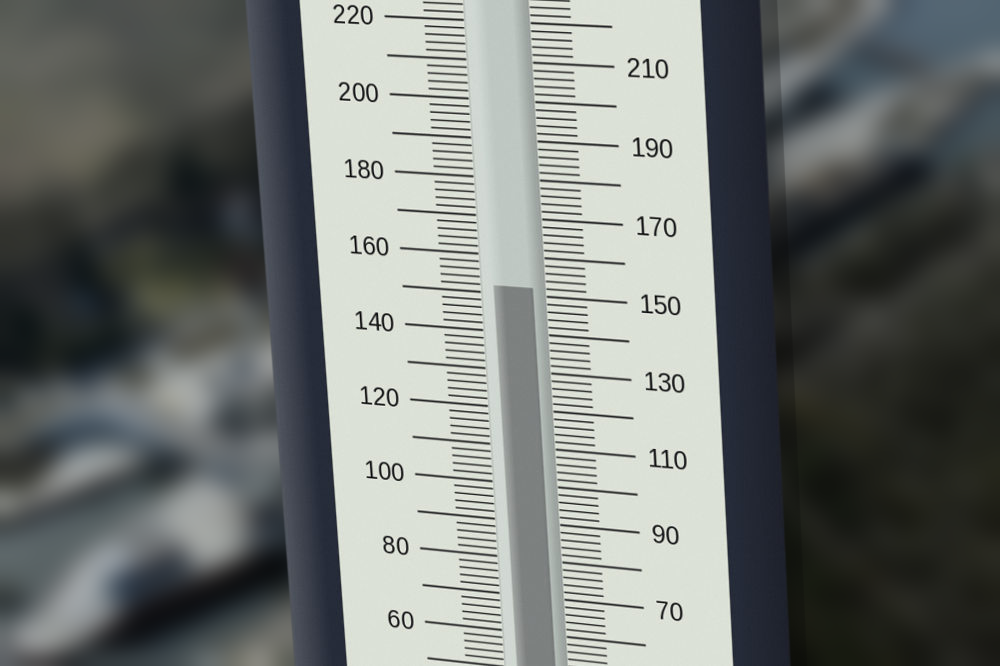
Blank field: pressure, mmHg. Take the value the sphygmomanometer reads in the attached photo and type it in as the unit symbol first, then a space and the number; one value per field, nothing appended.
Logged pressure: mmHg 152
